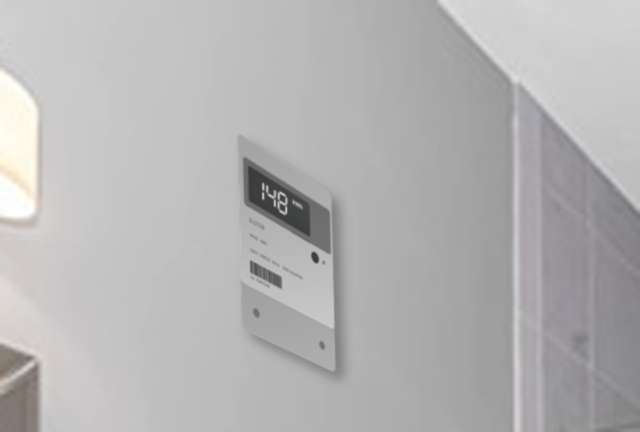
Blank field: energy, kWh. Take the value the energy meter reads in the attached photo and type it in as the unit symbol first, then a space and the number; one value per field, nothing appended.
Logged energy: kWh 148
